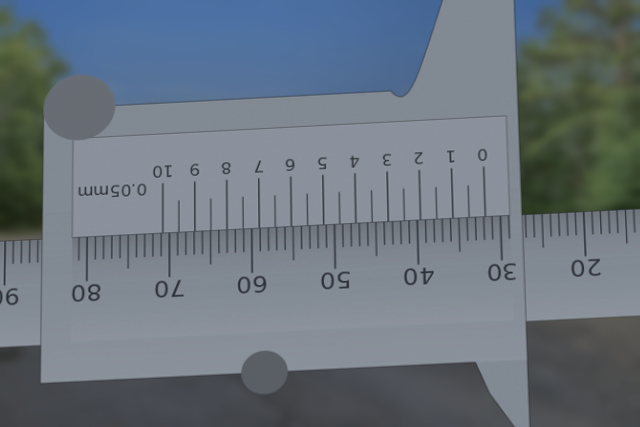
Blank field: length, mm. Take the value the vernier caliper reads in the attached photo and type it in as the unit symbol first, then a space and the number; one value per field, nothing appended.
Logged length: mm 31.8
